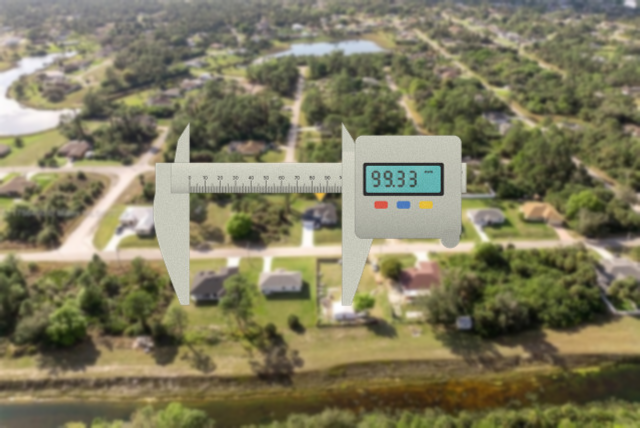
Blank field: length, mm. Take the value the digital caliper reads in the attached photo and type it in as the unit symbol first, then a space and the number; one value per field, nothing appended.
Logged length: mm 99.33
